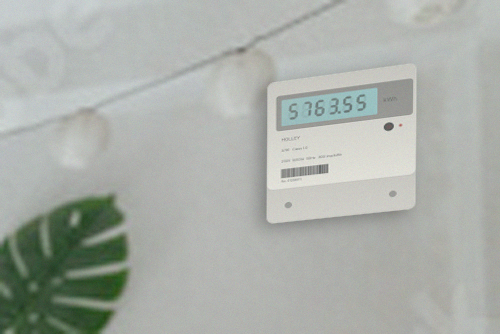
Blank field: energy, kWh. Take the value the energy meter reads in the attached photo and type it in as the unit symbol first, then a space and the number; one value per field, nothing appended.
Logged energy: kWh 5763.55
